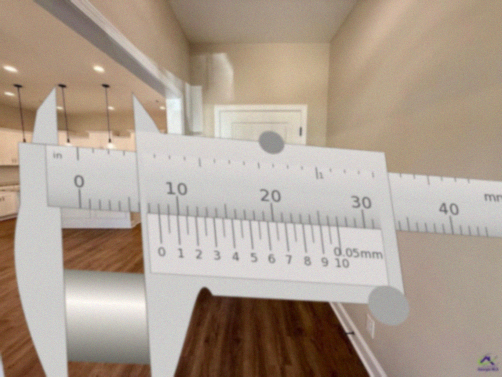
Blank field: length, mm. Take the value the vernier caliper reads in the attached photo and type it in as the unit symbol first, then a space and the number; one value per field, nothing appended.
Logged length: mm 8.0
